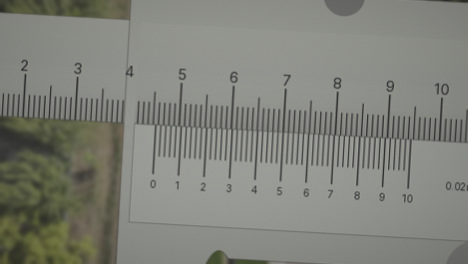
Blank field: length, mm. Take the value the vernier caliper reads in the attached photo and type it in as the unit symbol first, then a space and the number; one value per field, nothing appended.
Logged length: mm 45.5
